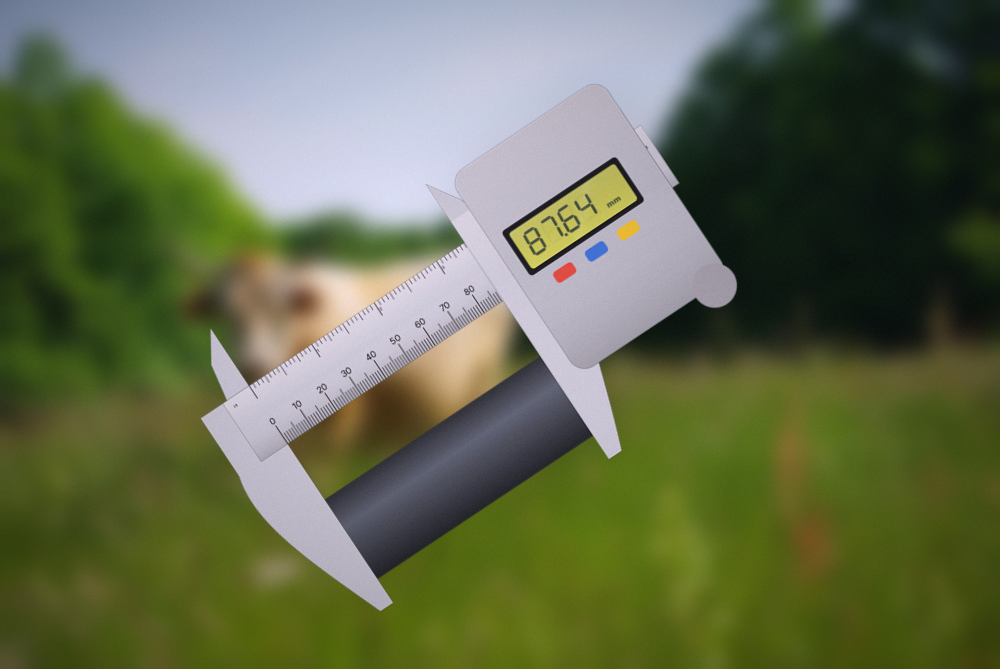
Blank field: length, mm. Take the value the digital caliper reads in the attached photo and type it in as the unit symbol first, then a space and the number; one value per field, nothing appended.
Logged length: mm 87.64
